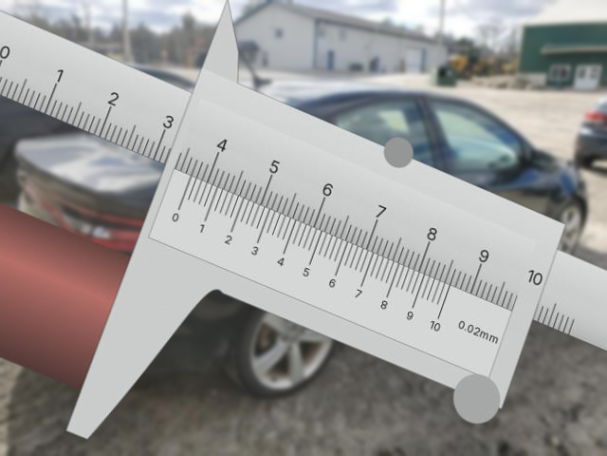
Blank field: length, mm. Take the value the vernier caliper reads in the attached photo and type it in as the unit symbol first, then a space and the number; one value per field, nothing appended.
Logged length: mm 37.0
